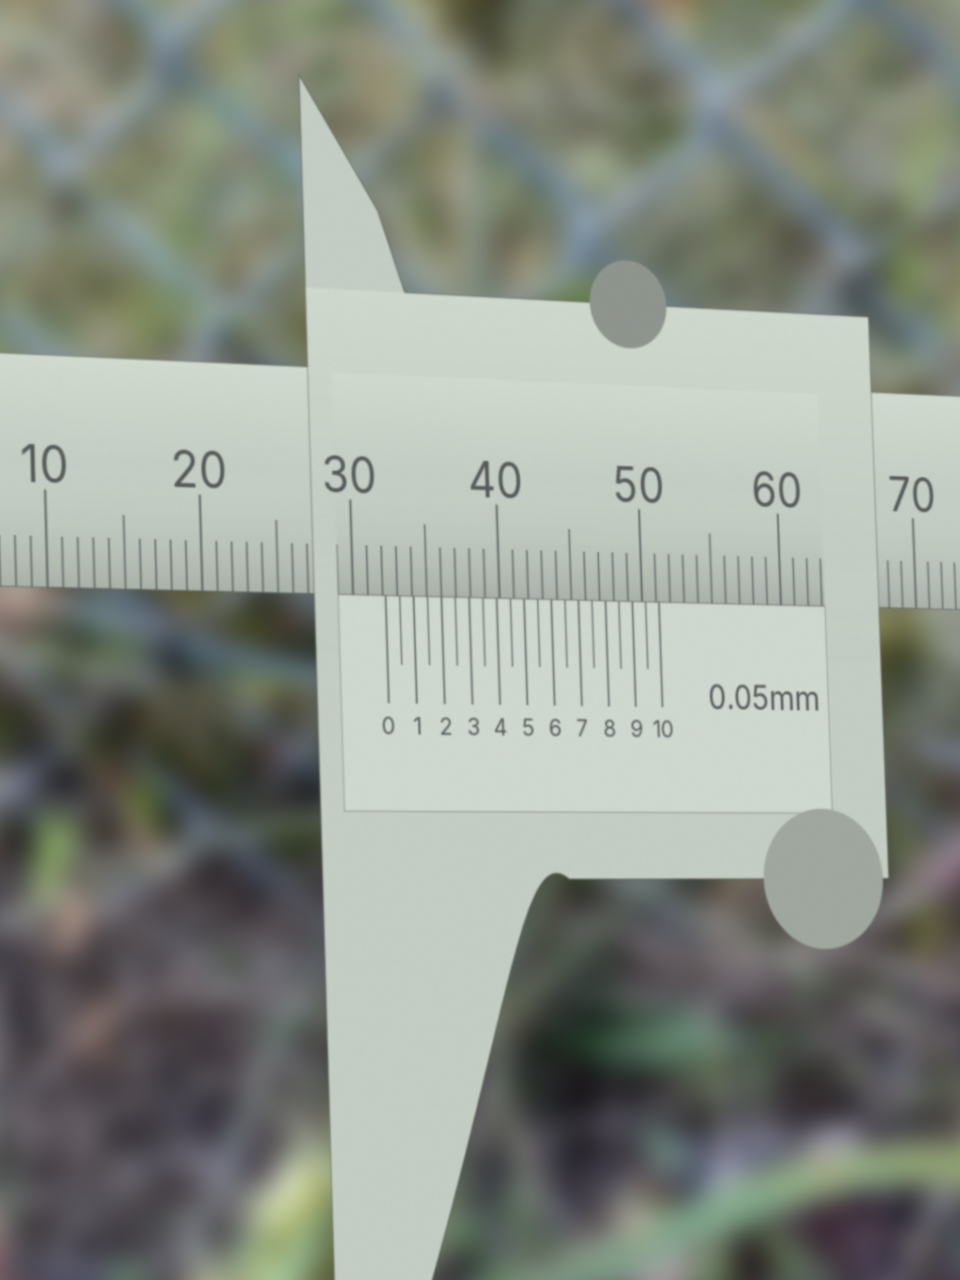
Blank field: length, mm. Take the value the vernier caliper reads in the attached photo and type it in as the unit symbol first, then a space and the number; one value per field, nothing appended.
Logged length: mm 32.2
